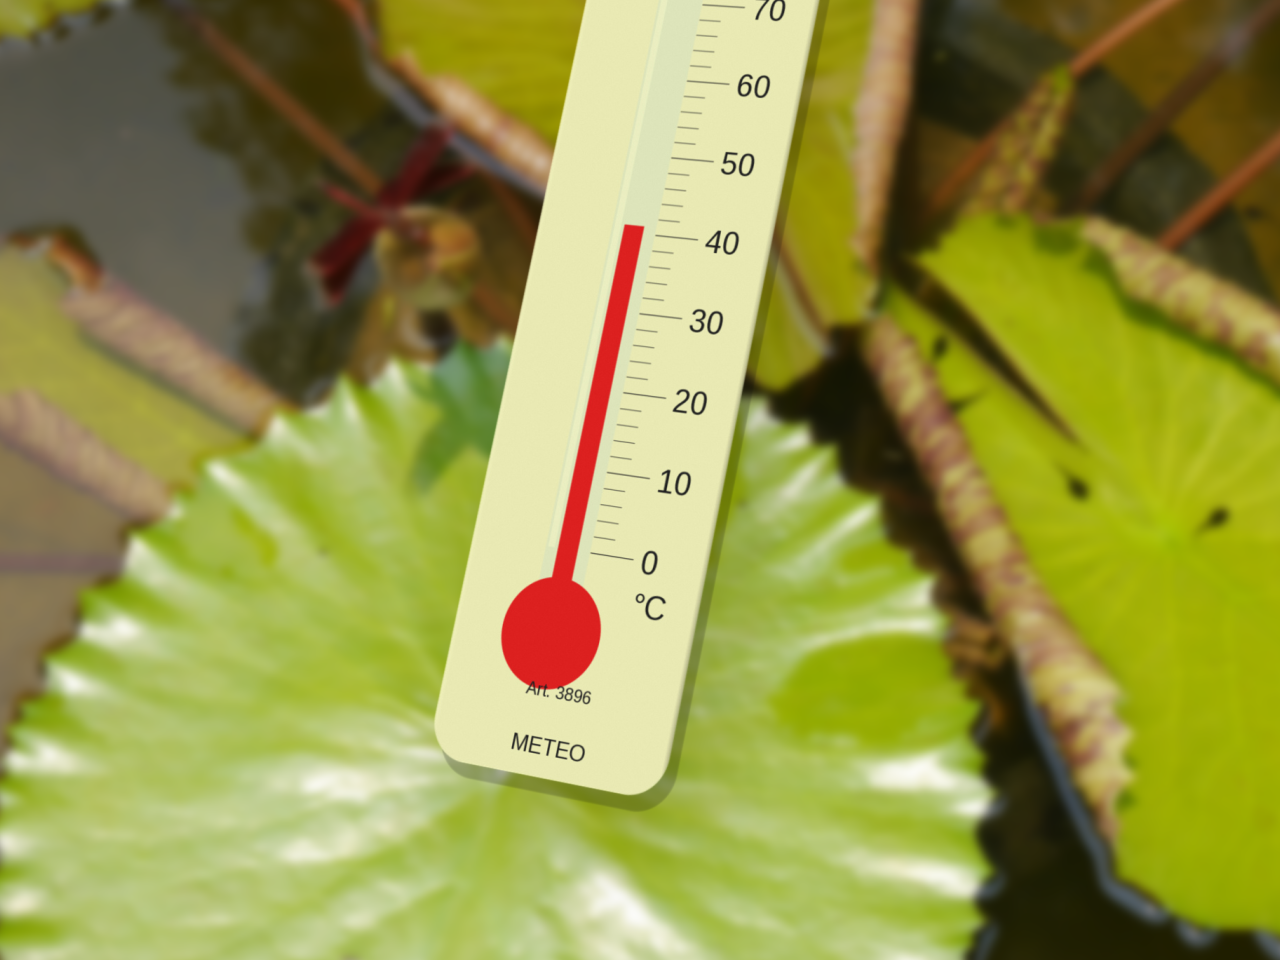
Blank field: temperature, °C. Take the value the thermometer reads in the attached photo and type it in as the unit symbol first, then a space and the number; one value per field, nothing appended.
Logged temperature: °C 41
